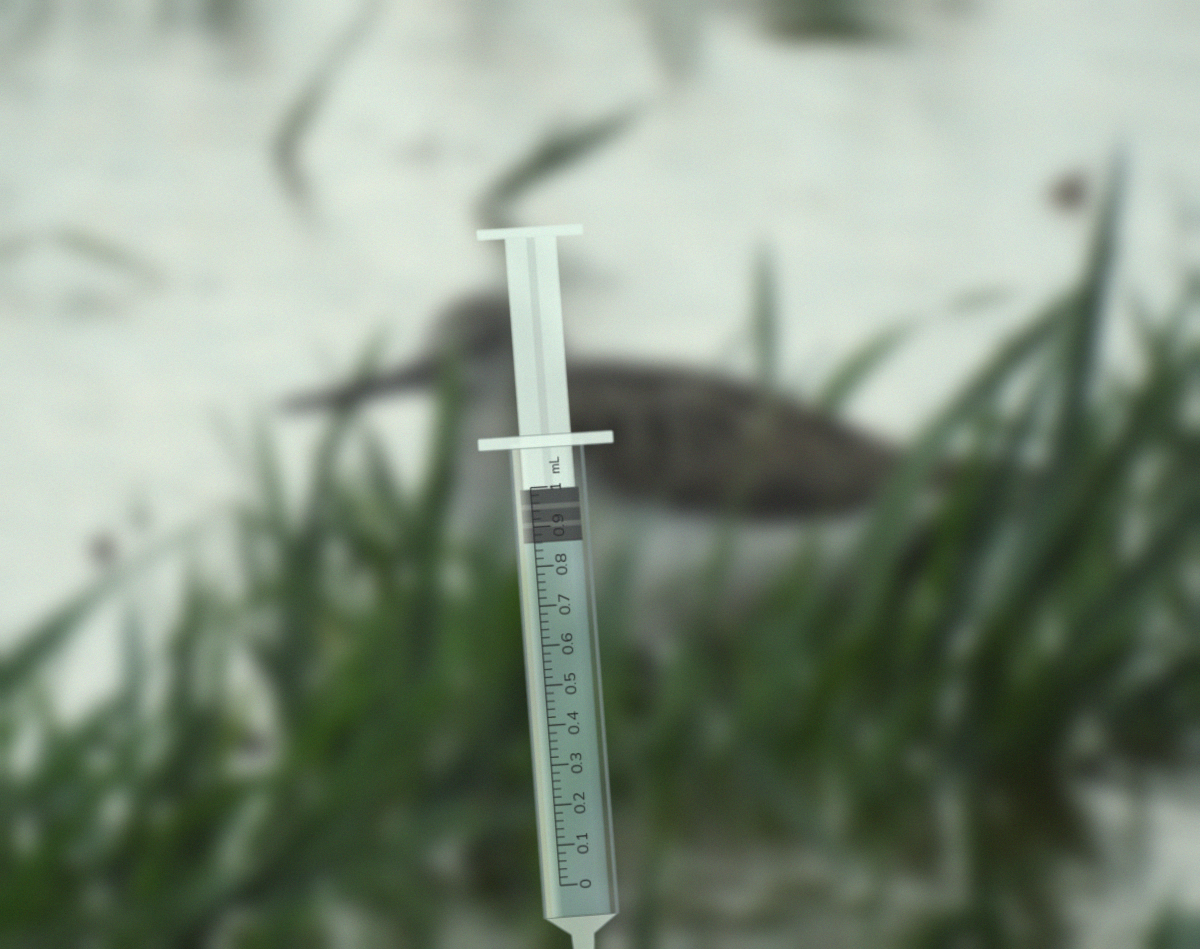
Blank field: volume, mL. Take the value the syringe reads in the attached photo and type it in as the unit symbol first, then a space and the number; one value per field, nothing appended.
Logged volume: mL 0.86
